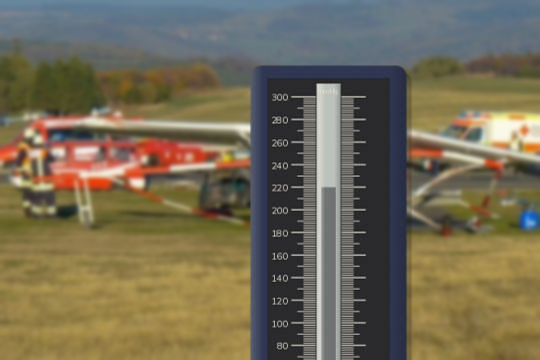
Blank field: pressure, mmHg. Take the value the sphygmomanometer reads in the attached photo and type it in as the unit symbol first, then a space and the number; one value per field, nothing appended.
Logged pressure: mmHg 220
